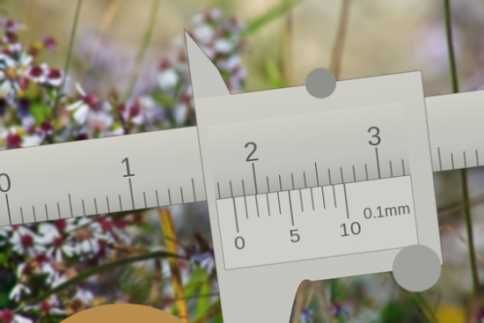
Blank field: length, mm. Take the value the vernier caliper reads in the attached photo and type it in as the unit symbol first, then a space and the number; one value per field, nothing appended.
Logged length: mm 18.1
